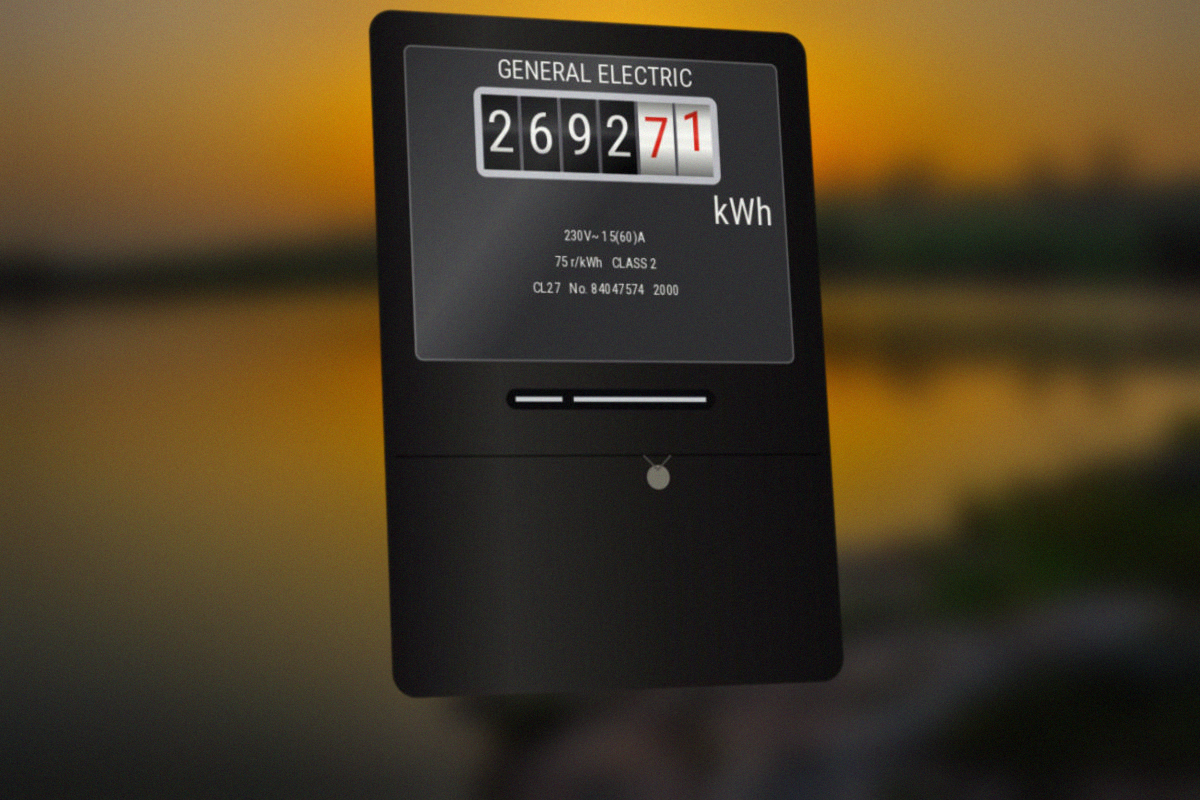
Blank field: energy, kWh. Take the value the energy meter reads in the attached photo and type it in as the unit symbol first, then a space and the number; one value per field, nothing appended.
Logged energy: kWh 2692.71
